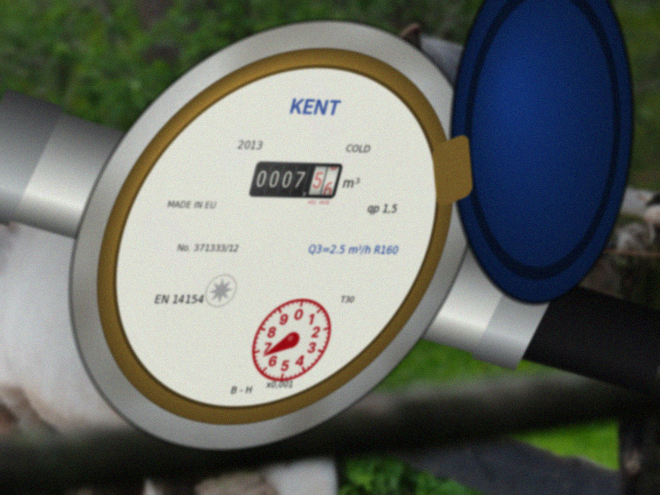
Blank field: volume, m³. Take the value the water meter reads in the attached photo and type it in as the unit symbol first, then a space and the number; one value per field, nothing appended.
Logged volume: m³ 7.556
